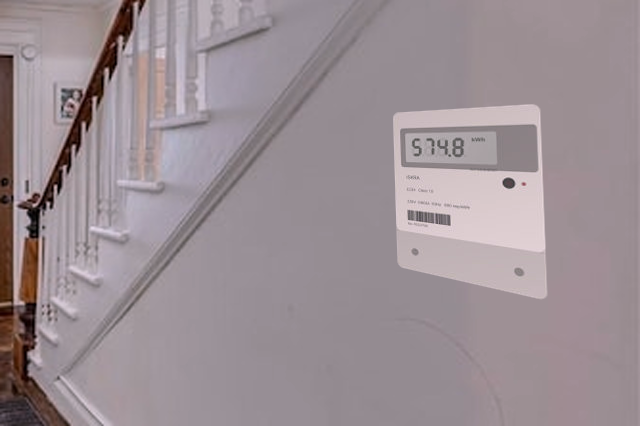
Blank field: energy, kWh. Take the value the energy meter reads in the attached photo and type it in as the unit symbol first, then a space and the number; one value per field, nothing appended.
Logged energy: kWh 574.8
